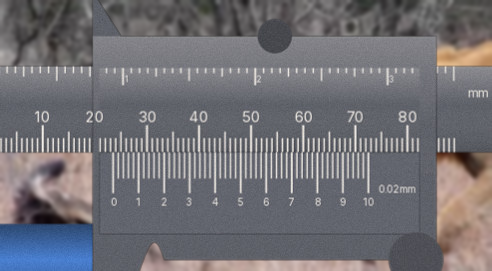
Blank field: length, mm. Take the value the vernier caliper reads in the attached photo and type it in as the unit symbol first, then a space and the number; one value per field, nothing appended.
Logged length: mm 23.5
